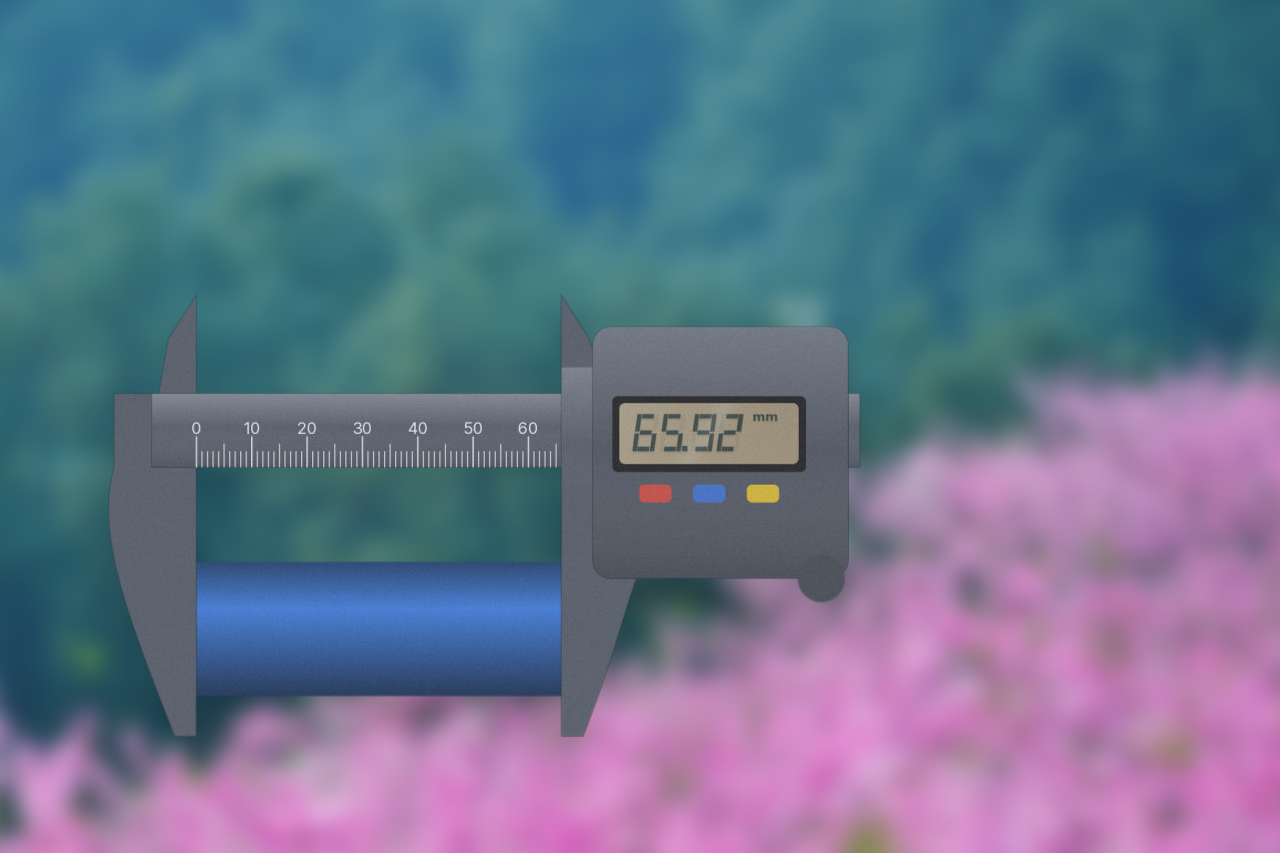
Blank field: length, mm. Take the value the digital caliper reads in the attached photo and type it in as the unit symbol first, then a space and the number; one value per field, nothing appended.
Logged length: mm 65.92
